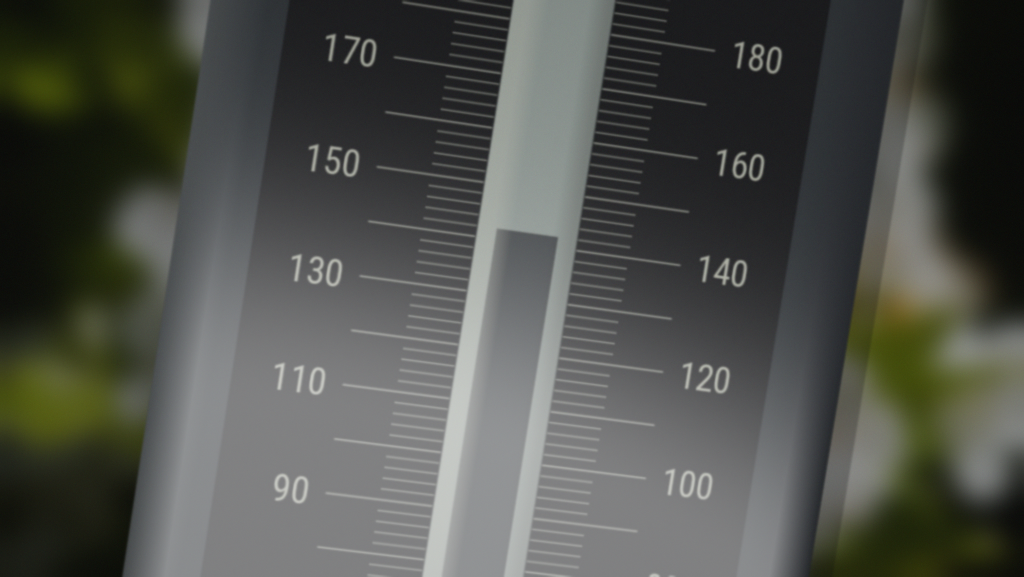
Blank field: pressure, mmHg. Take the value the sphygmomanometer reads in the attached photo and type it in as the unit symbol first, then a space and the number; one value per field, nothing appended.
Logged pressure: mmHg 142
